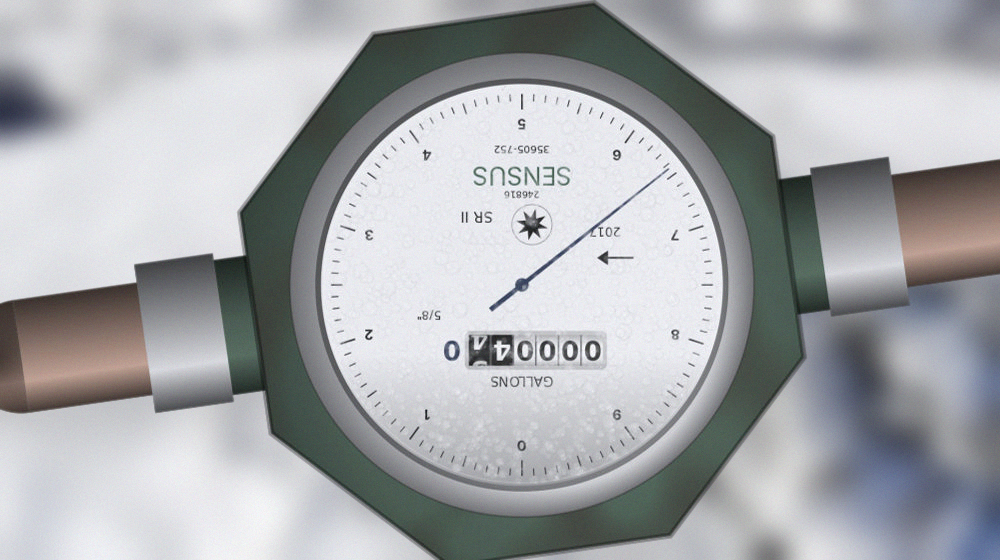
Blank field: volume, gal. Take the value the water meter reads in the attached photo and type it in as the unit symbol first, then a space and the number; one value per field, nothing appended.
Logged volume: gal 436.4
